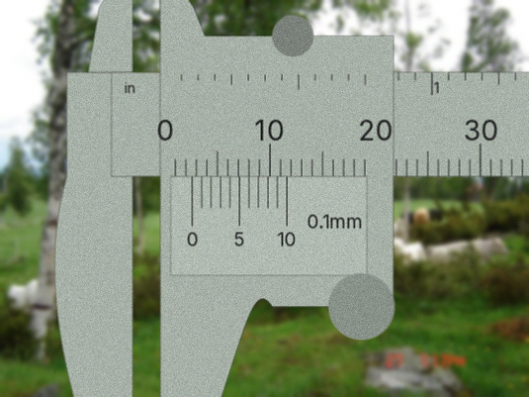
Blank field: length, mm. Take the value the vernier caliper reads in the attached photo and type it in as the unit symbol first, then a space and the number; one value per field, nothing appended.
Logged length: mm 2.6
